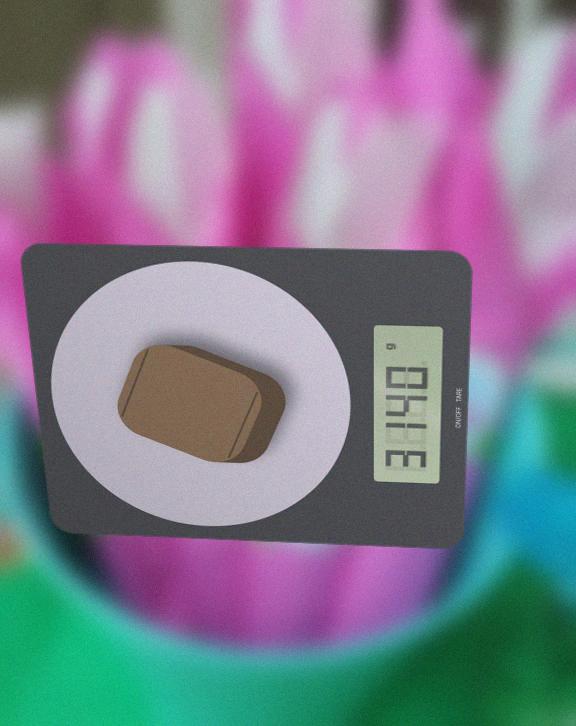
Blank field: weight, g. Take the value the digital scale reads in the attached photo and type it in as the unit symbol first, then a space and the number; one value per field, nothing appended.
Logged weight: g 3140
